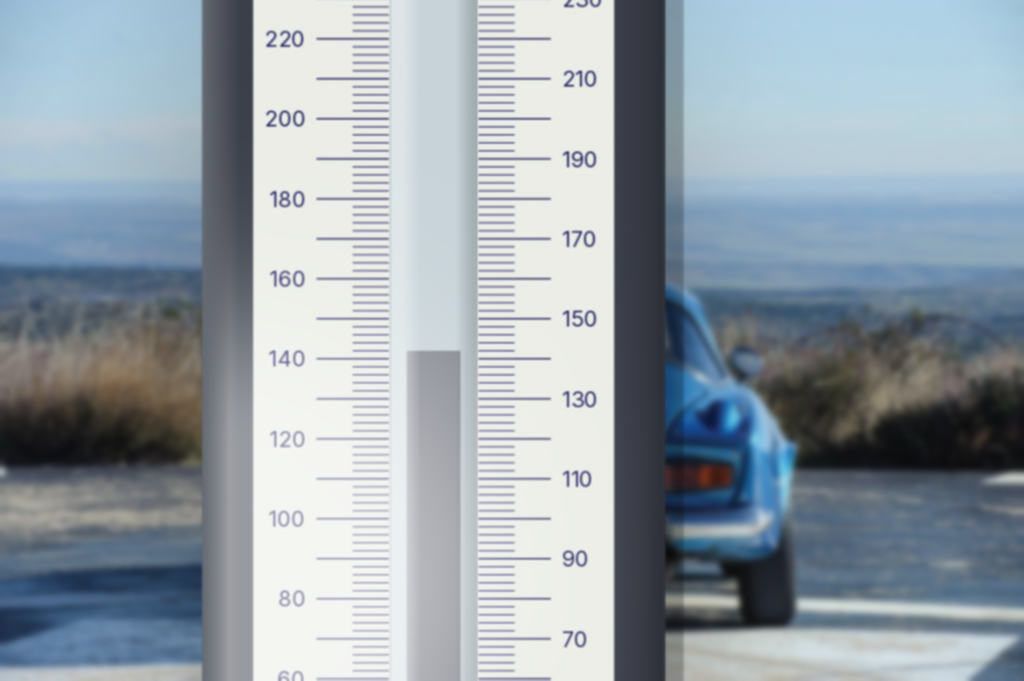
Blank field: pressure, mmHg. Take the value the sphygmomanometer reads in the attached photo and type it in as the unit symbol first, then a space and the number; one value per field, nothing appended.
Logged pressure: mmHg 142
